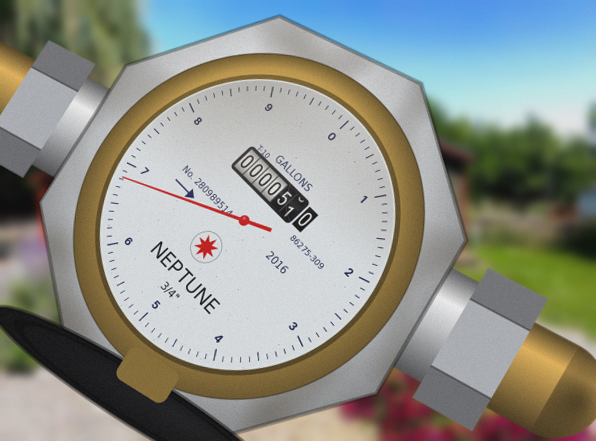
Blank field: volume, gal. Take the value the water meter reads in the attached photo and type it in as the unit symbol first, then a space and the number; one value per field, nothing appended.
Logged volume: gal 506.8
